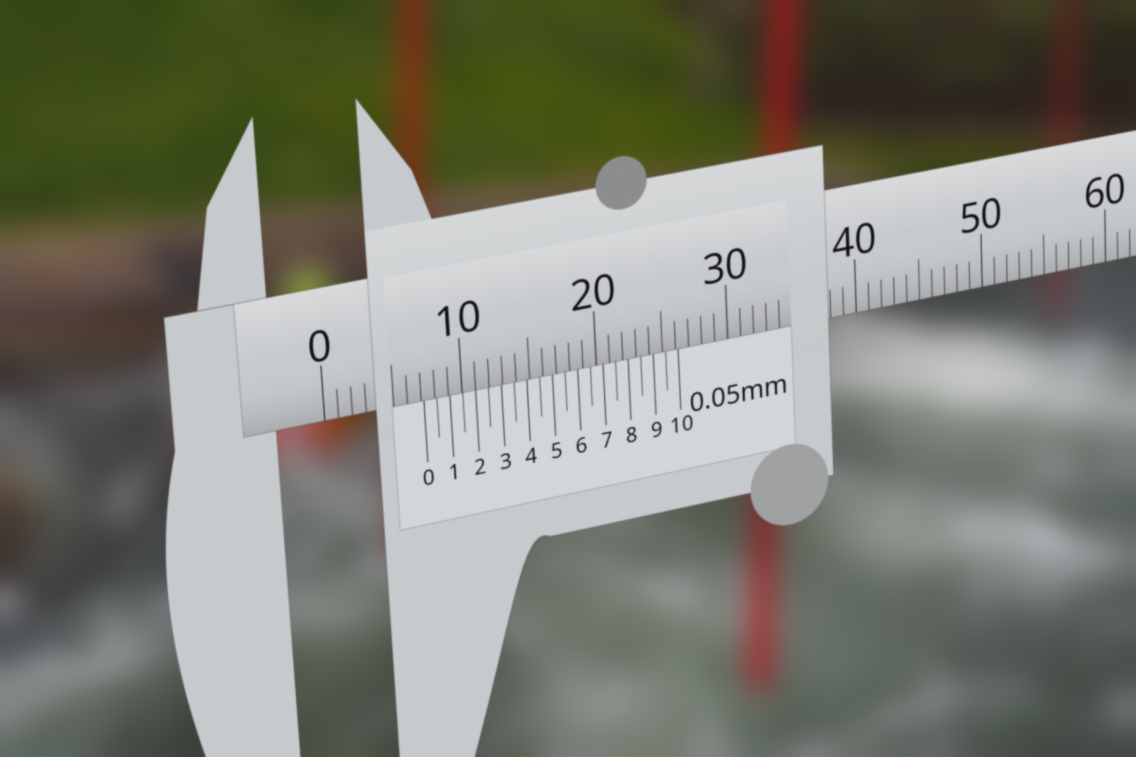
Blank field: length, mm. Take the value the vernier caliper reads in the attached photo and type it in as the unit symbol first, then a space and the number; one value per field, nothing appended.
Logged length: mm 7.2
